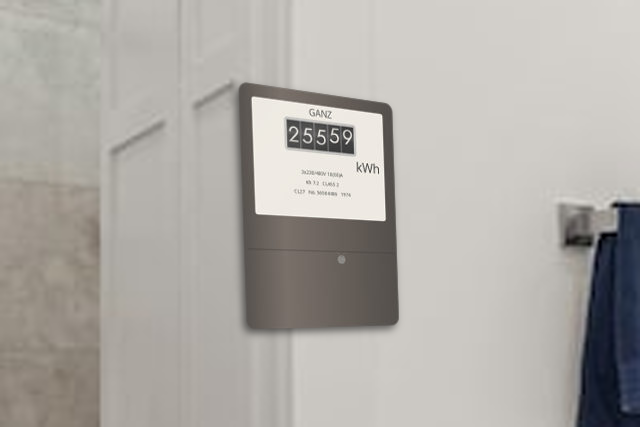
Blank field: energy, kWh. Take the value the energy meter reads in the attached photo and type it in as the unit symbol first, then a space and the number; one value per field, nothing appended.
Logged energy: kWh 25559
